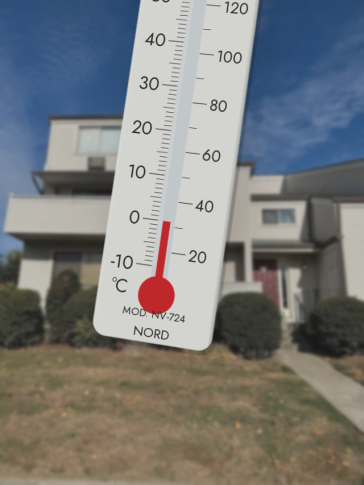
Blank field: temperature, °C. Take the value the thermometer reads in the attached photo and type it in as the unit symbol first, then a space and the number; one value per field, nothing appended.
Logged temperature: °C 0
